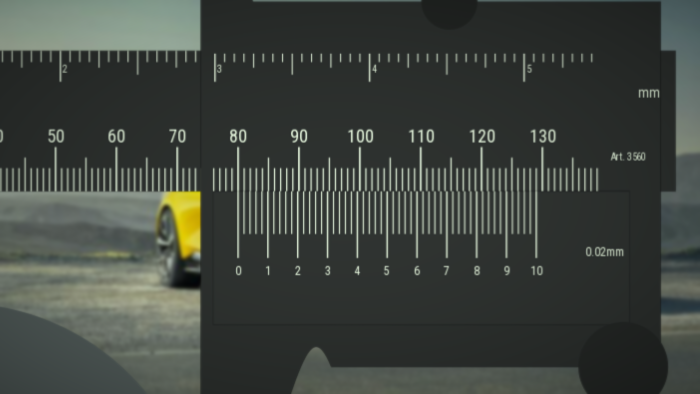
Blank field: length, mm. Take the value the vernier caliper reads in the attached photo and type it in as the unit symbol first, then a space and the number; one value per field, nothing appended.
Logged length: mm 80.0
